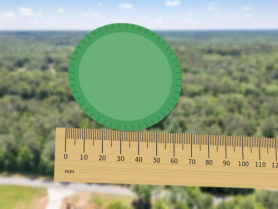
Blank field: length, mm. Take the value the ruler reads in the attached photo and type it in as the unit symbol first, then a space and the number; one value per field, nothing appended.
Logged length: mm 65
